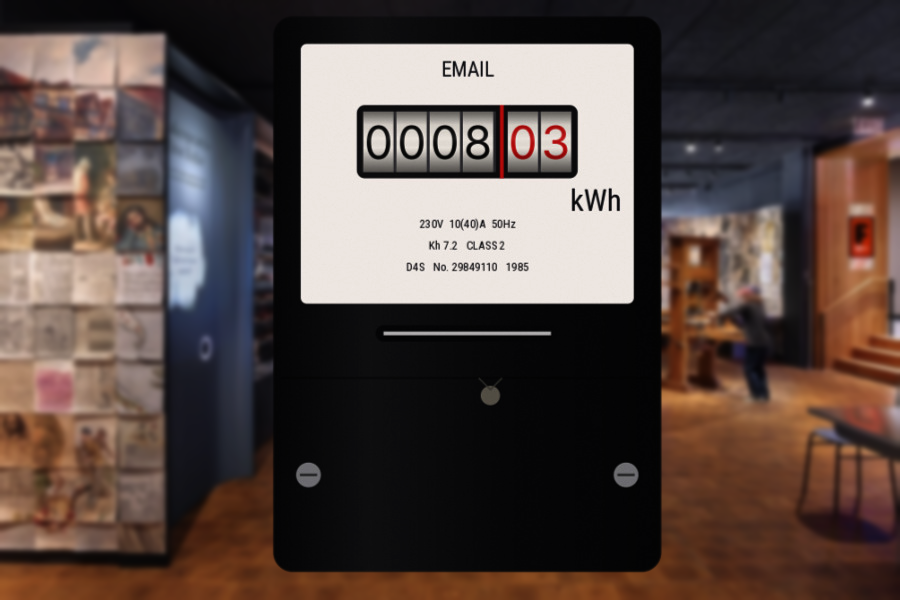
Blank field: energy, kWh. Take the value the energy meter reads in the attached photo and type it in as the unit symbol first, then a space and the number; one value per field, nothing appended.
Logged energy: kWh 8.03
